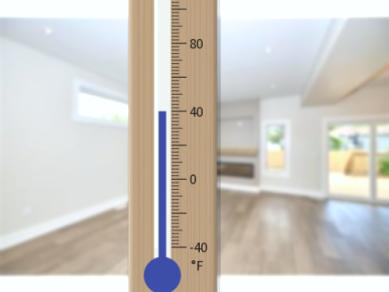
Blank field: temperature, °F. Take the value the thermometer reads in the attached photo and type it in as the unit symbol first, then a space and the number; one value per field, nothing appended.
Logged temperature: °F 40
